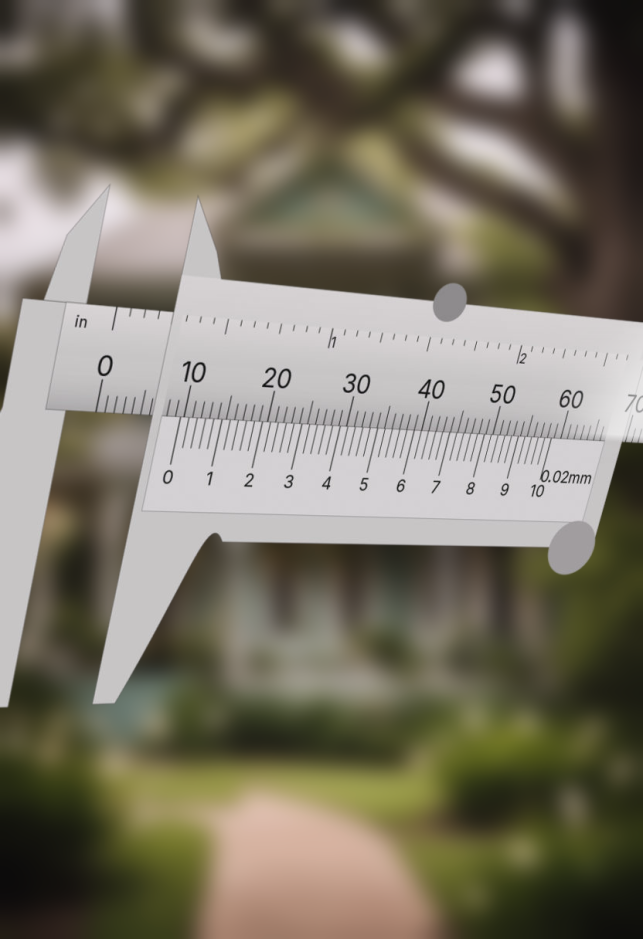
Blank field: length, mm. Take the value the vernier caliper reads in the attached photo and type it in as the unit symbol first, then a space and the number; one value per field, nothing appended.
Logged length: mm 9.6
